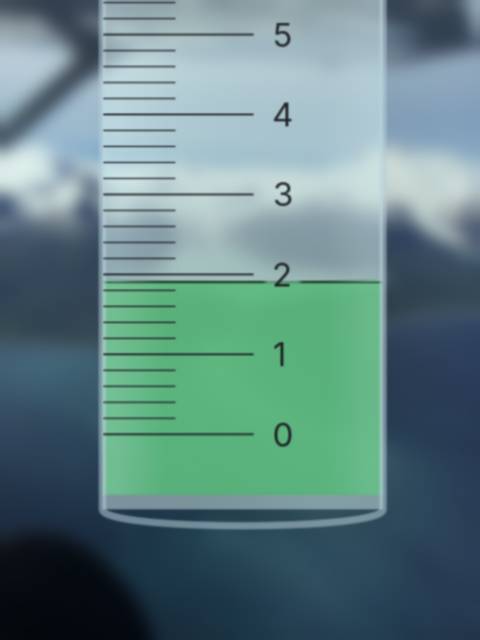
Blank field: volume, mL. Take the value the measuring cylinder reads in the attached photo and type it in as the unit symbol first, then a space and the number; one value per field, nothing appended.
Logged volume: mL 1.9
